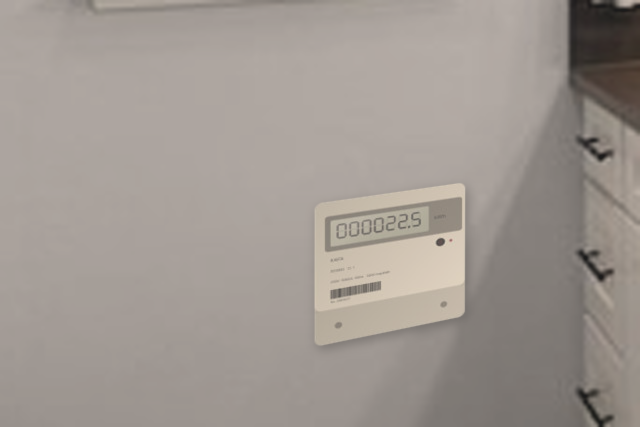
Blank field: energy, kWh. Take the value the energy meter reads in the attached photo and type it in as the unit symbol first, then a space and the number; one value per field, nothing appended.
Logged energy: kWh 22.5
